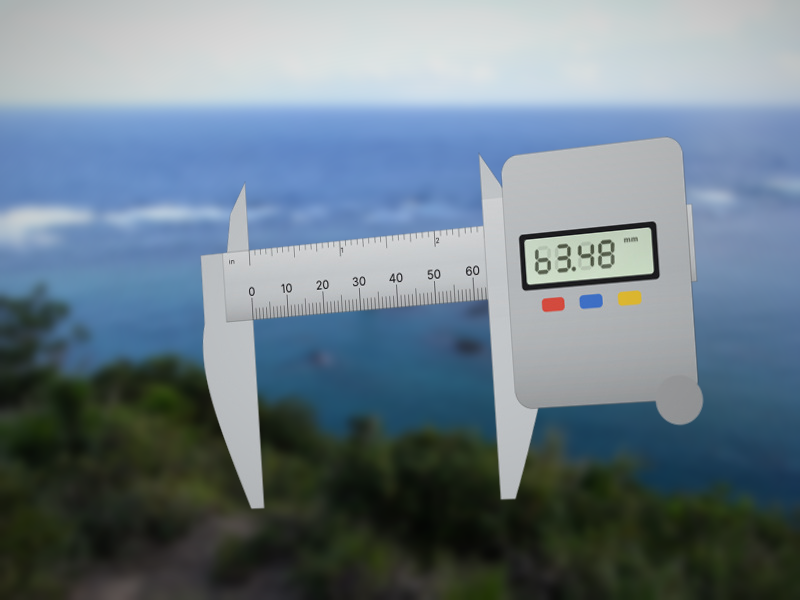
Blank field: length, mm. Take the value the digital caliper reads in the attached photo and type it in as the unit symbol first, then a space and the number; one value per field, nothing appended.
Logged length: mm 63.48
